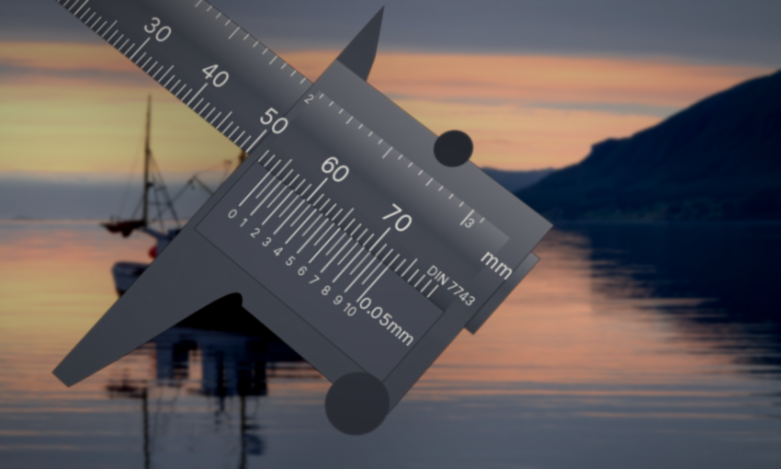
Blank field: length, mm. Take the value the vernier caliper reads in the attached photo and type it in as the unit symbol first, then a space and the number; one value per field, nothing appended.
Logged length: mm 54.0
